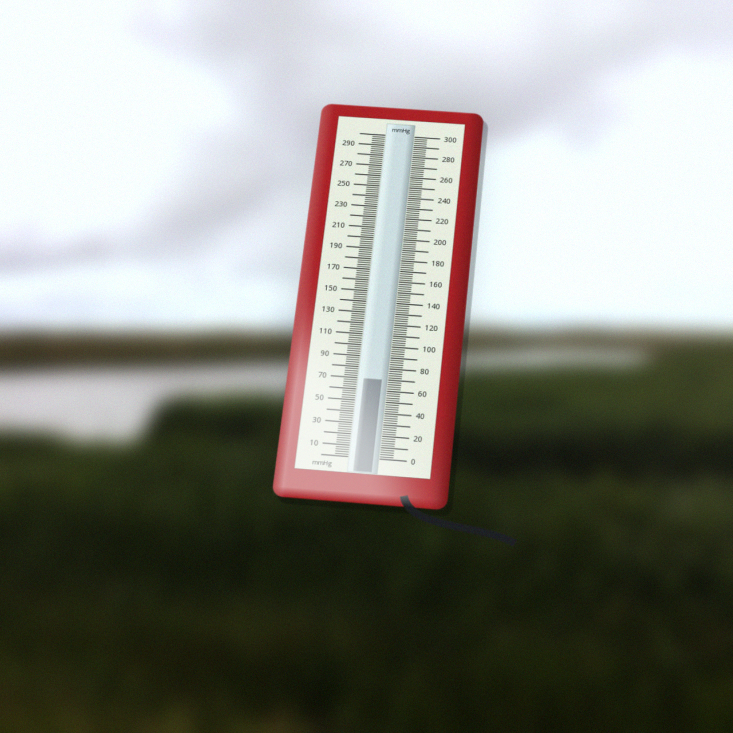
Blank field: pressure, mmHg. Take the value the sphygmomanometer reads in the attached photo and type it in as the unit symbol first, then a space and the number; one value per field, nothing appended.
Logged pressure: mmHg 70
